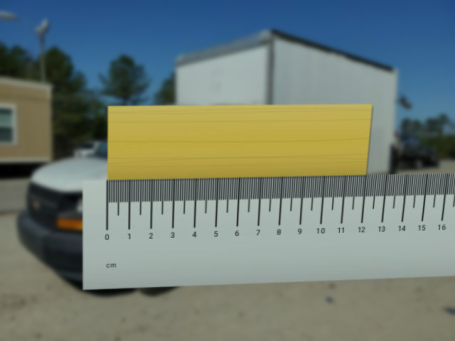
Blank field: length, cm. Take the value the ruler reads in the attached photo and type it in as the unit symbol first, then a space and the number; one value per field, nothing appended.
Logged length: cm 12
